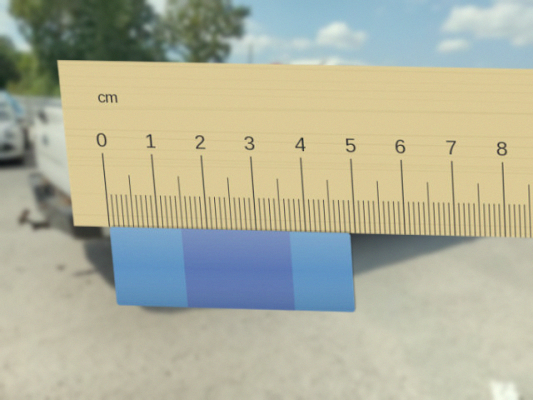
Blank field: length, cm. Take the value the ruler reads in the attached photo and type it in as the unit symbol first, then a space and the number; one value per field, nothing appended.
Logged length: cm 4.9
